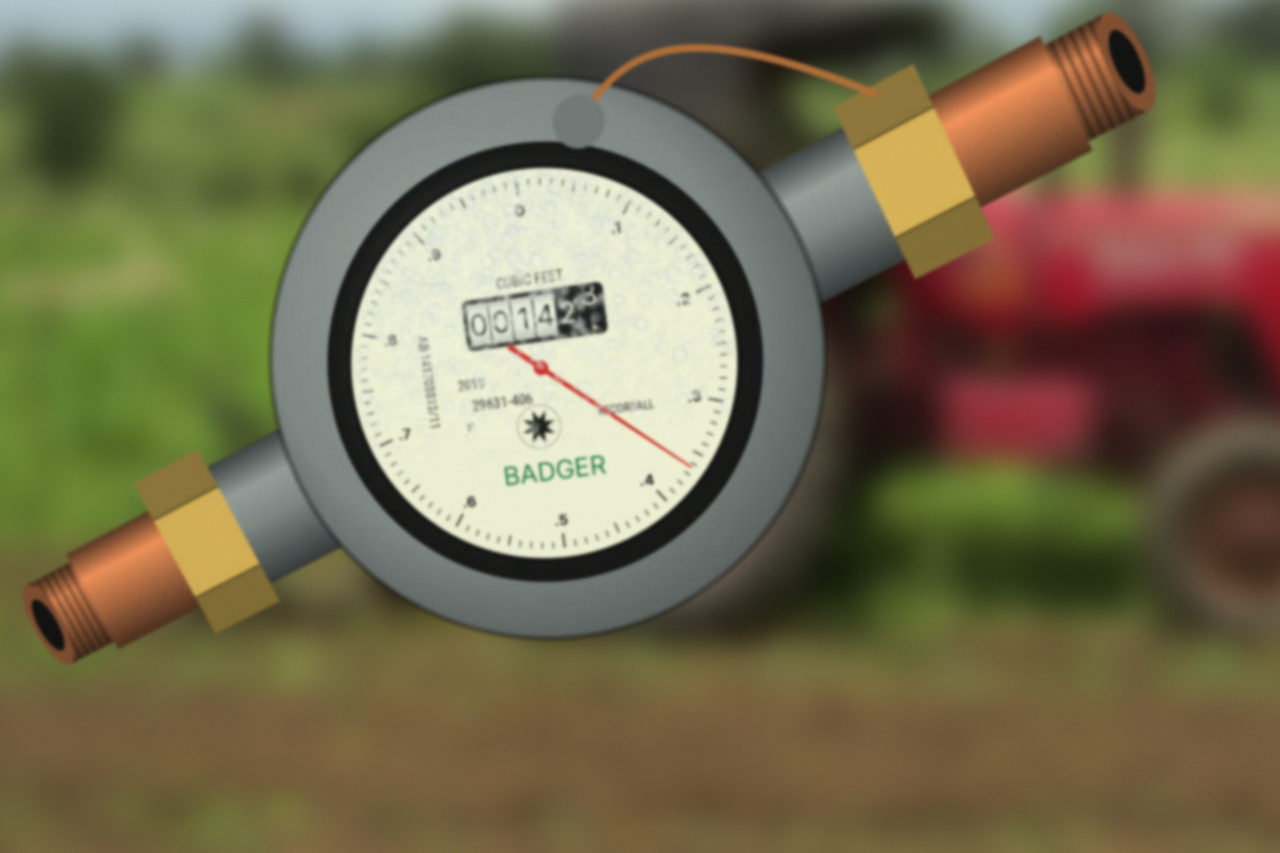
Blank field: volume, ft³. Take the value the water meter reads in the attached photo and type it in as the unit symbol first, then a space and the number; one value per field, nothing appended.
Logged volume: ft³ 1423.36
